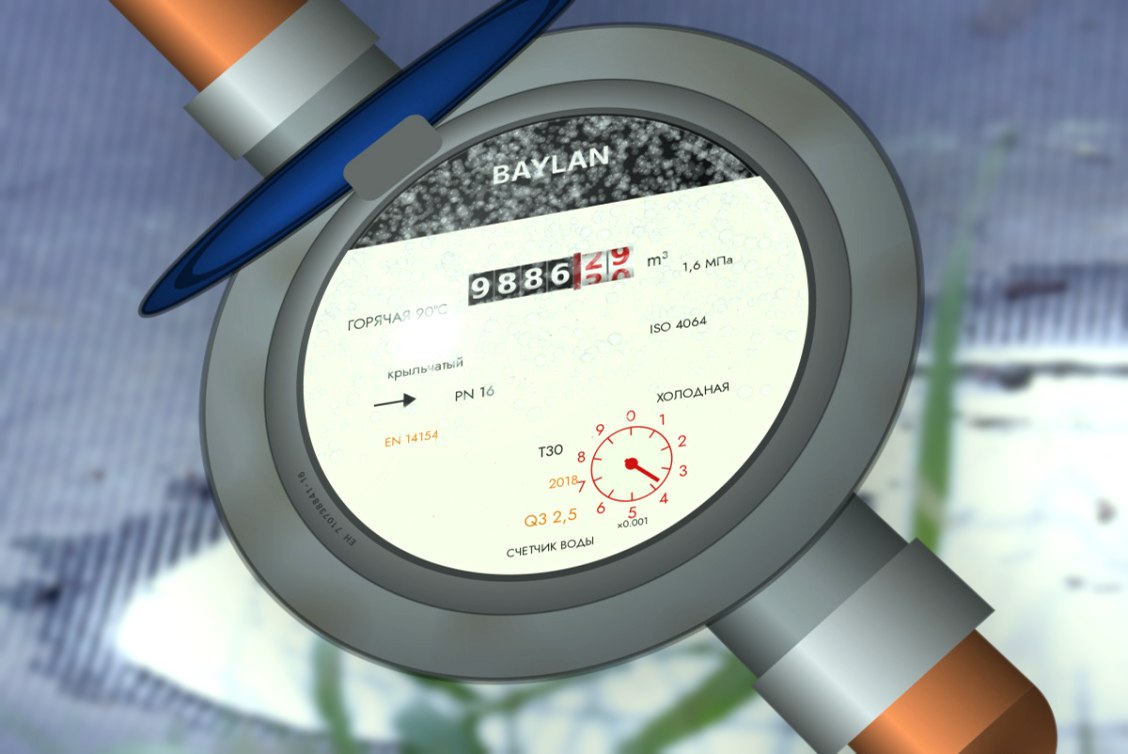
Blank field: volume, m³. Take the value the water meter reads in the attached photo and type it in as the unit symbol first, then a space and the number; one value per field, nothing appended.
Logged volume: m³ 9886.293
